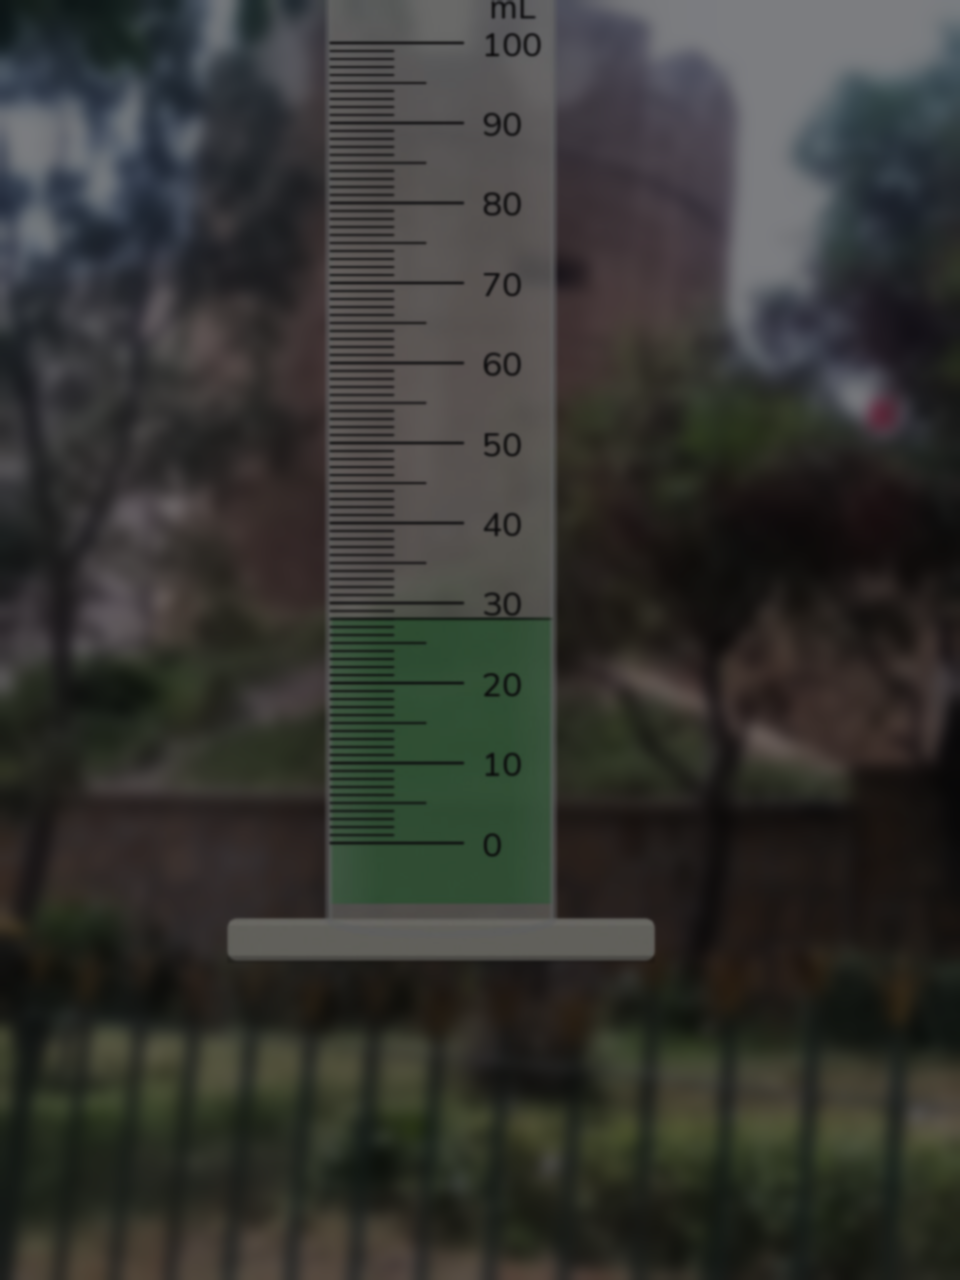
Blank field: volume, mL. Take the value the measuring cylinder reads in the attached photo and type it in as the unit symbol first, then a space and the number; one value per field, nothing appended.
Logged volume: mL 28
